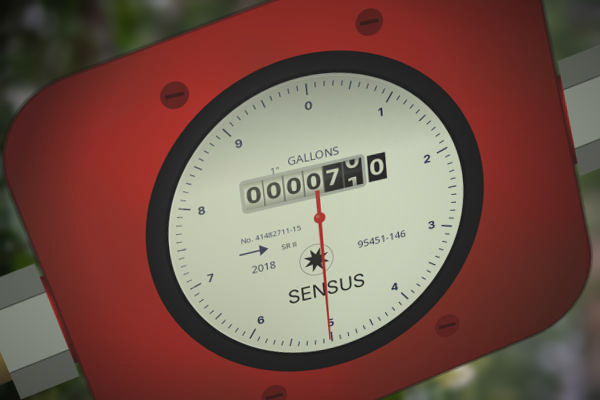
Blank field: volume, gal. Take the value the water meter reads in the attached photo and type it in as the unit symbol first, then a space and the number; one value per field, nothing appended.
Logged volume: gal 705.0
